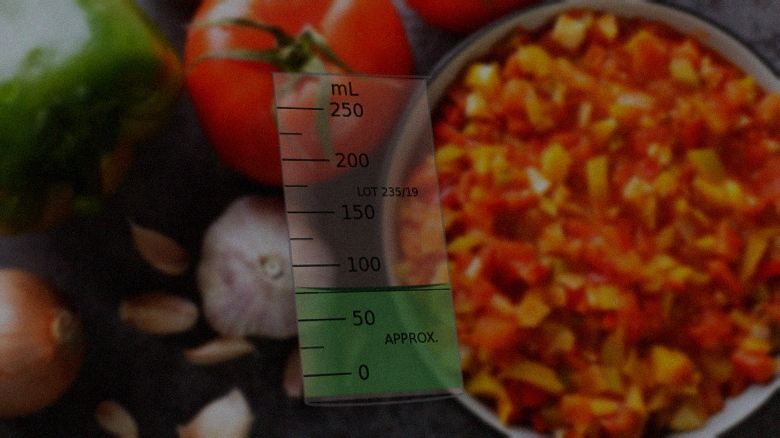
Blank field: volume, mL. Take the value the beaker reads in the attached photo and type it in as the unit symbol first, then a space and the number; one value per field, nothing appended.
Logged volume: mL 75
